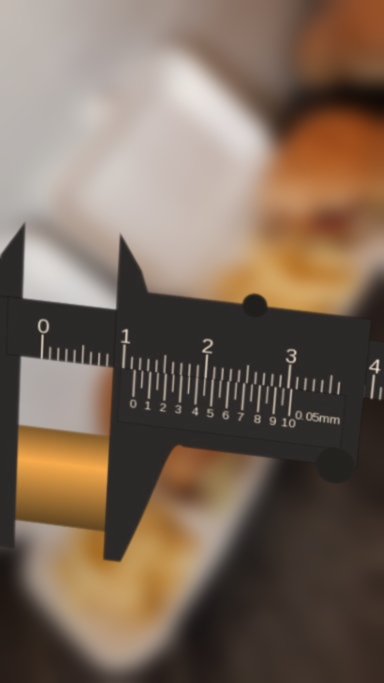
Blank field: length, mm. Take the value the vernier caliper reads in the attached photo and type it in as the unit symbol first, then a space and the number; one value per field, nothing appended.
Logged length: mm 11.4
